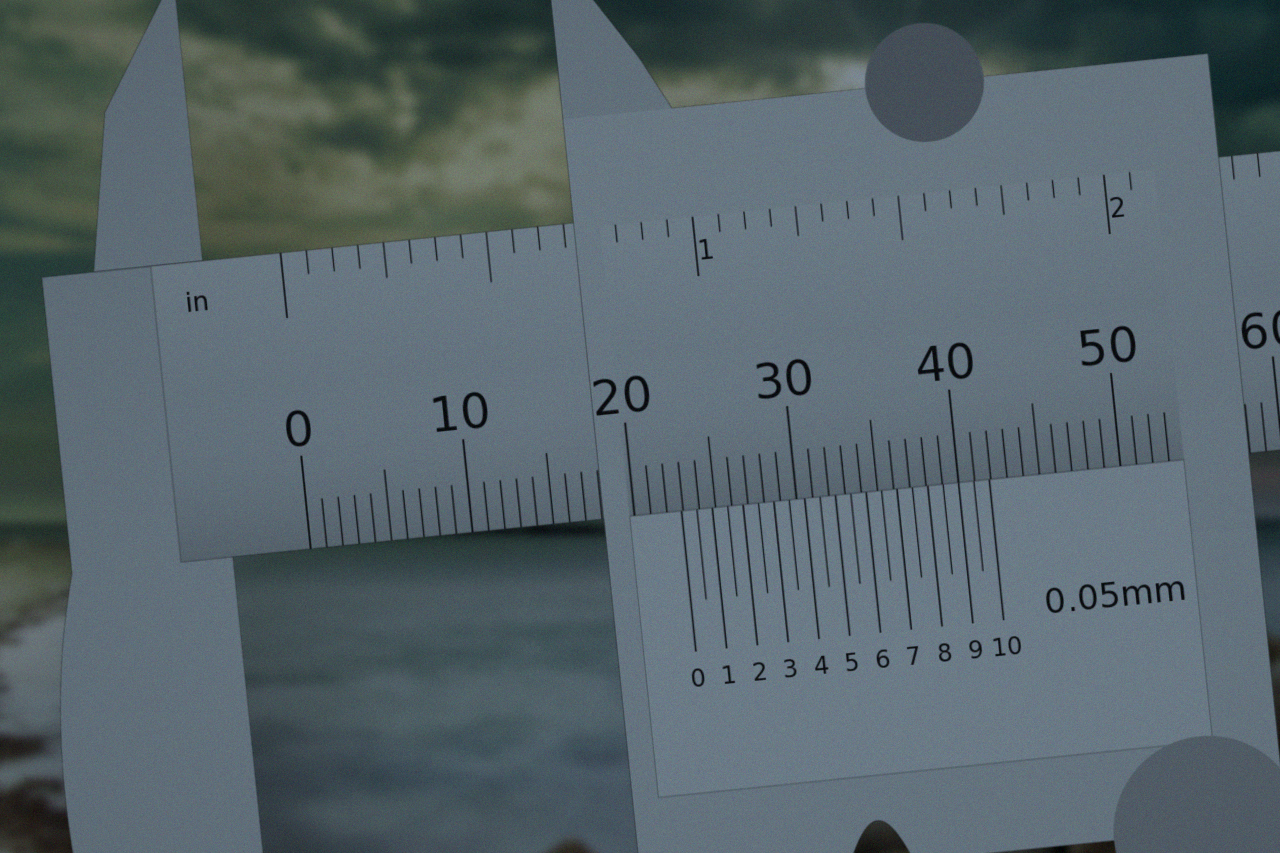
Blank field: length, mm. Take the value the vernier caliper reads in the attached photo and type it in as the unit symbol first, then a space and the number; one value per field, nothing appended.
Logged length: mm 22.9
